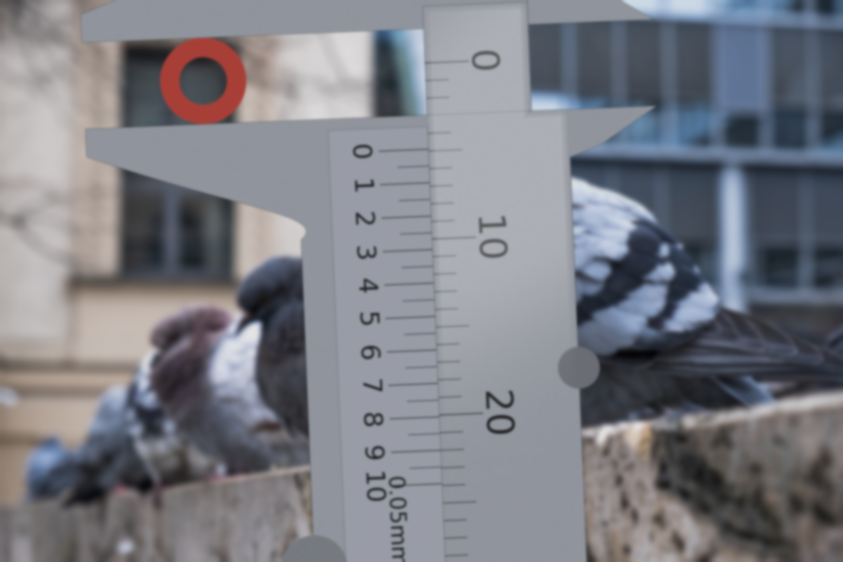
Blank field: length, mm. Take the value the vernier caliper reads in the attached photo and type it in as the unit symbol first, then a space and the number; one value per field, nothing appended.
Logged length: mm 4.9
